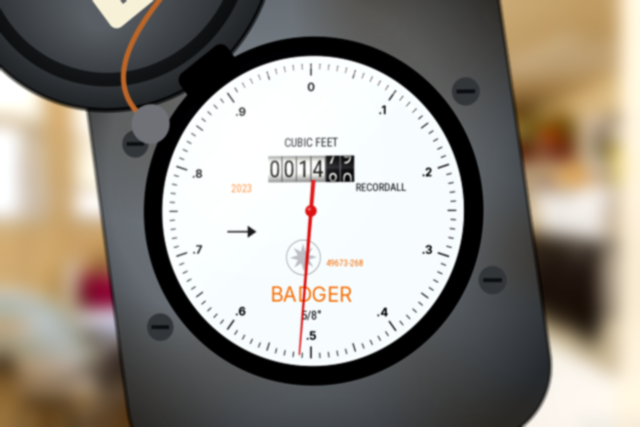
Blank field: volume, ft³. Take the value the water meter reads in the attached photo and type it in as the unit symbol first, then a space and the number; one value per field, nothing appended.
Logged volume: ft³ 1479.51
